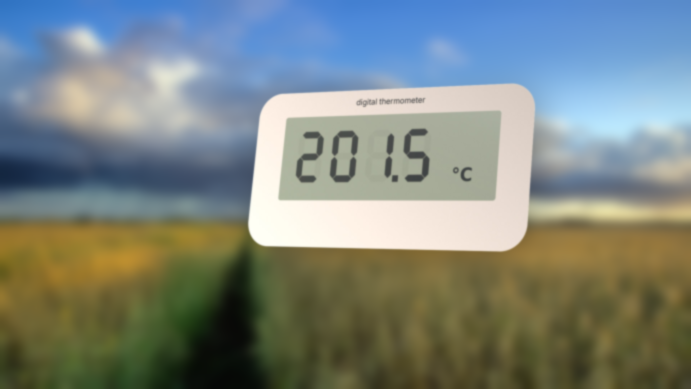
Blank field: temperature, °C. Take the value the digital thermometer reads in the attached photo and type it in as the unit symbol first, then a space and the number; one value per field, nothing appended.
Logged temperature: °C 201.5
